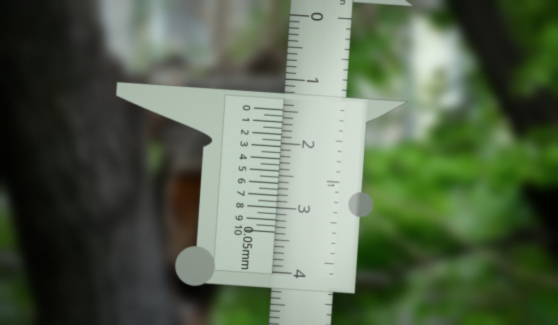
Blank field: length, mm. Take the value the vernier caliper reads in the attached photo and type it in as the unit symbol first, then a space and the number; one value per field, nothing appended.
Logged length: mm 14.8
